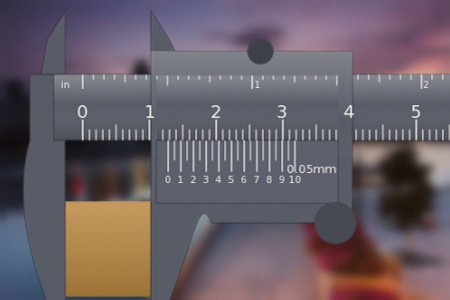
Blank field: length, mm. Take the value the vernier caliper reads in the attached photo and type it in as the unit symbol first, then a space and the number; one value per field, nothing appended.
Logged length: mm 12.8
